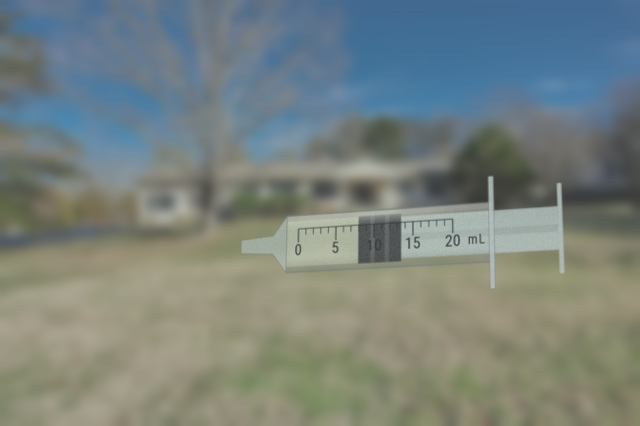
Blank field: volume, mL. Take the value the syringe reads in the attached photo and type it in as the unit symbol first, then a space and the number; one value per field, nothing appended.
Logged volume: mL 8
